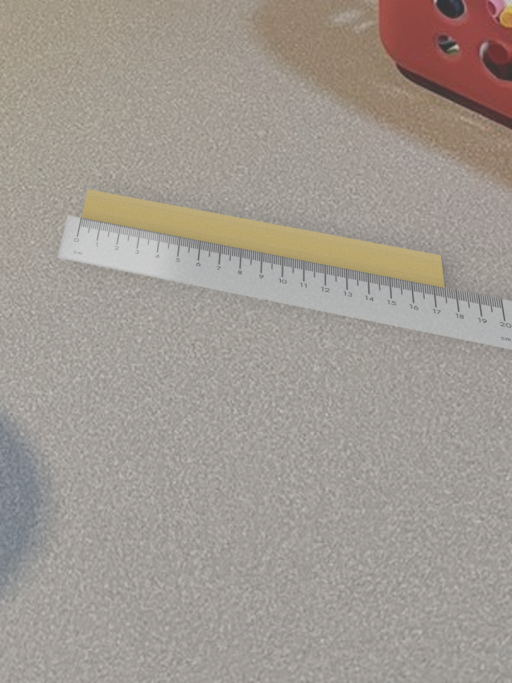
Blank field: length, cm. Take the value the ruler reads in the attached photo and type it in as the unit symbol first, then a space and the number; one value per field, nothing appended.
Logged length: cm 17.5
